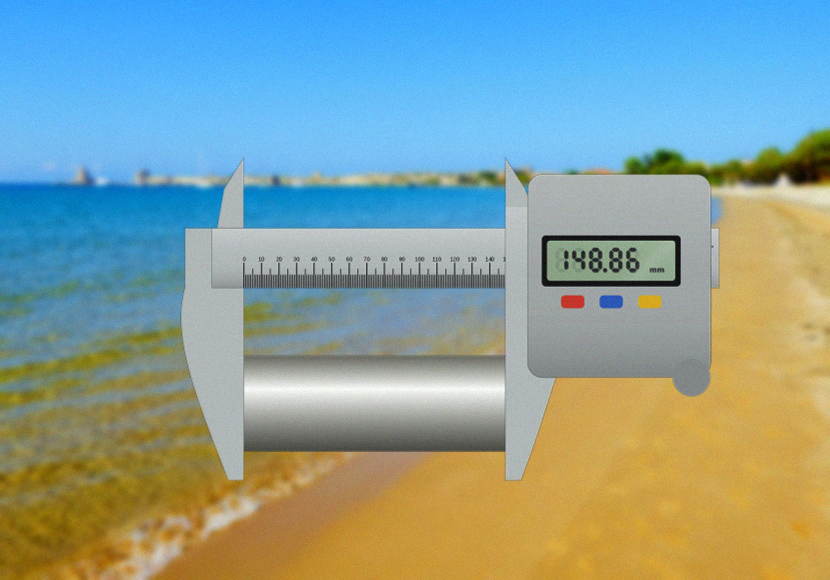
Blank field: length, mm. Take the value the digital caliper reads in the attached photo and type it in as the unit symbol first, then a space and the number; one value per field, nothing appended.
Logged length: mm 148.86
